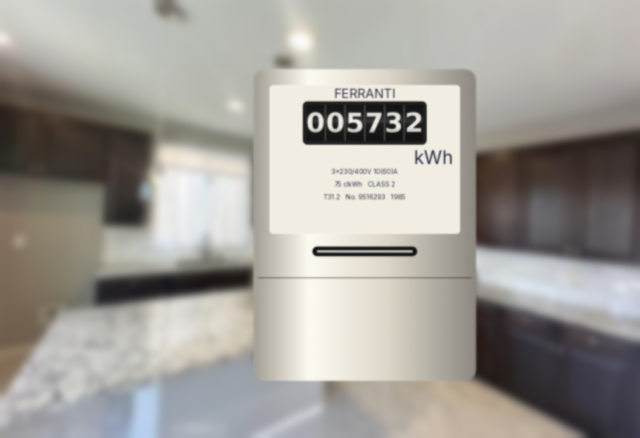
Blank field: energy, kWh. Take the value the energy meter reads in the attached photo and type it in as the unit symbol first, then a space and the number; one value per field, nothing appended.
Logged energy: kWh 5732
